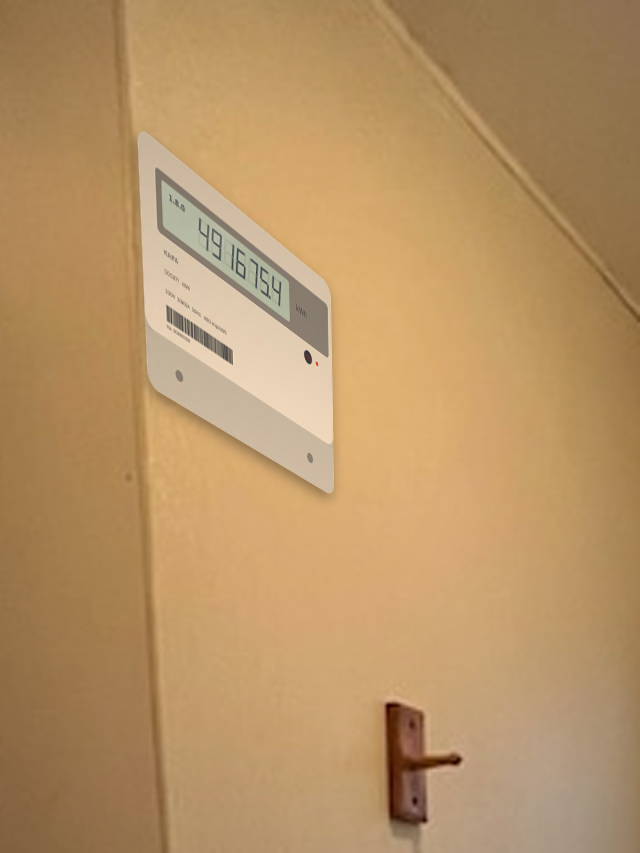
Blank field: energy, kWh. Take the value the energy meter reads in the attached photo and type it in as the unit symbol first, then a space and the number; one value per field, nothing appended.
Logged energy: kWh 491675.4
